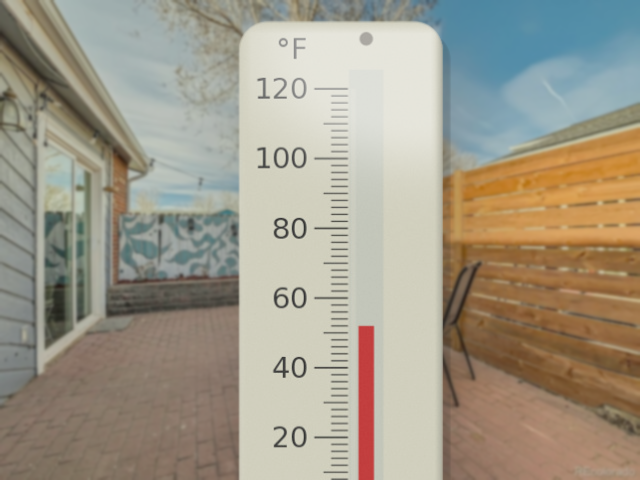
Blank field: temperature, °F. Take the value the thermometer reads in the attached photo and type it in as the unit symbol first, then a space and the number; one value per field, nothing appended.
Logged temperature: °F 52
